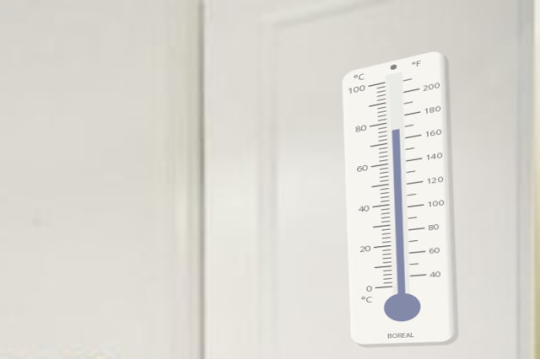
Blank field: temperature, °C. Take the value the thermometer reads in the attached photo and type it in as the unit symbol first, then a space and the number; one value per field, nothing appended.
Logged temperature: °C 76
